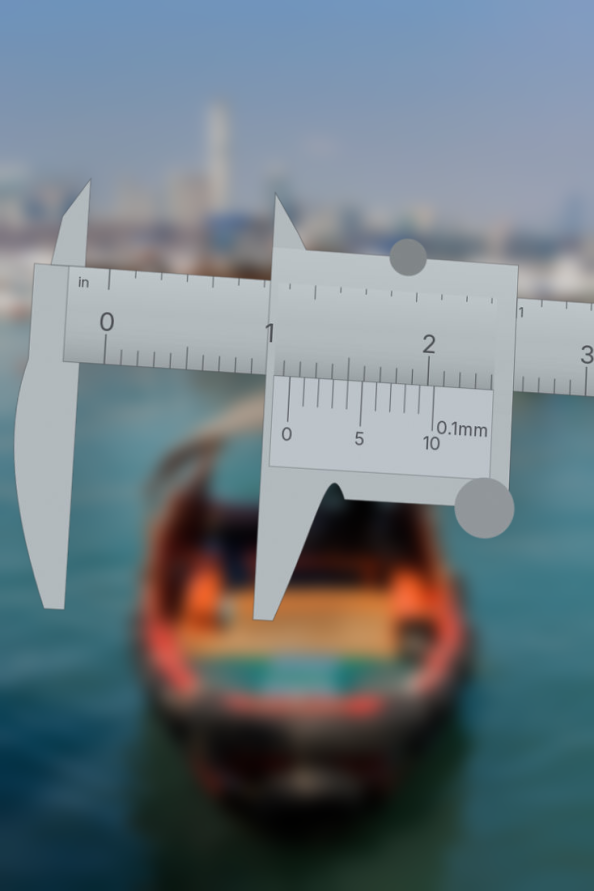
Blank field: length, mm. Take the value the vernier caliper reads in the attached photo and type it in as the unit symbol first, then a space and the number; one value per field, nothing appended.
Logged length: mm 11.4
